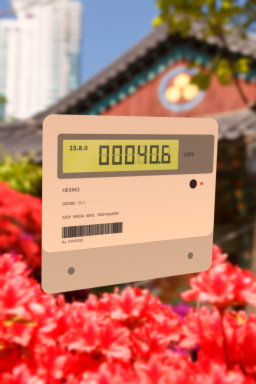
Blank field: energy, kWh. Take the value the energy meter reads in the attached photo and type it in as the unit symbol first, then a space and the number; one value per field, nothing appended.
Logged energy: kWh 40.6
